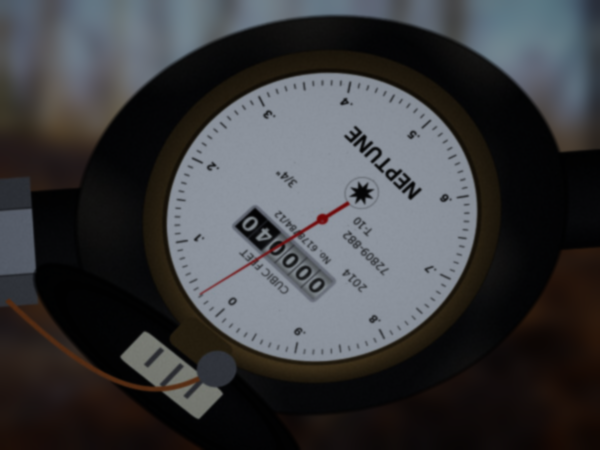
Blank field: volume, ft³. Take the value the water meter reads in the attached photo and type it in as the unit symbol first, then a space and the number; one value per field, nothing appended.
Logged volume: ft³ 40.03
